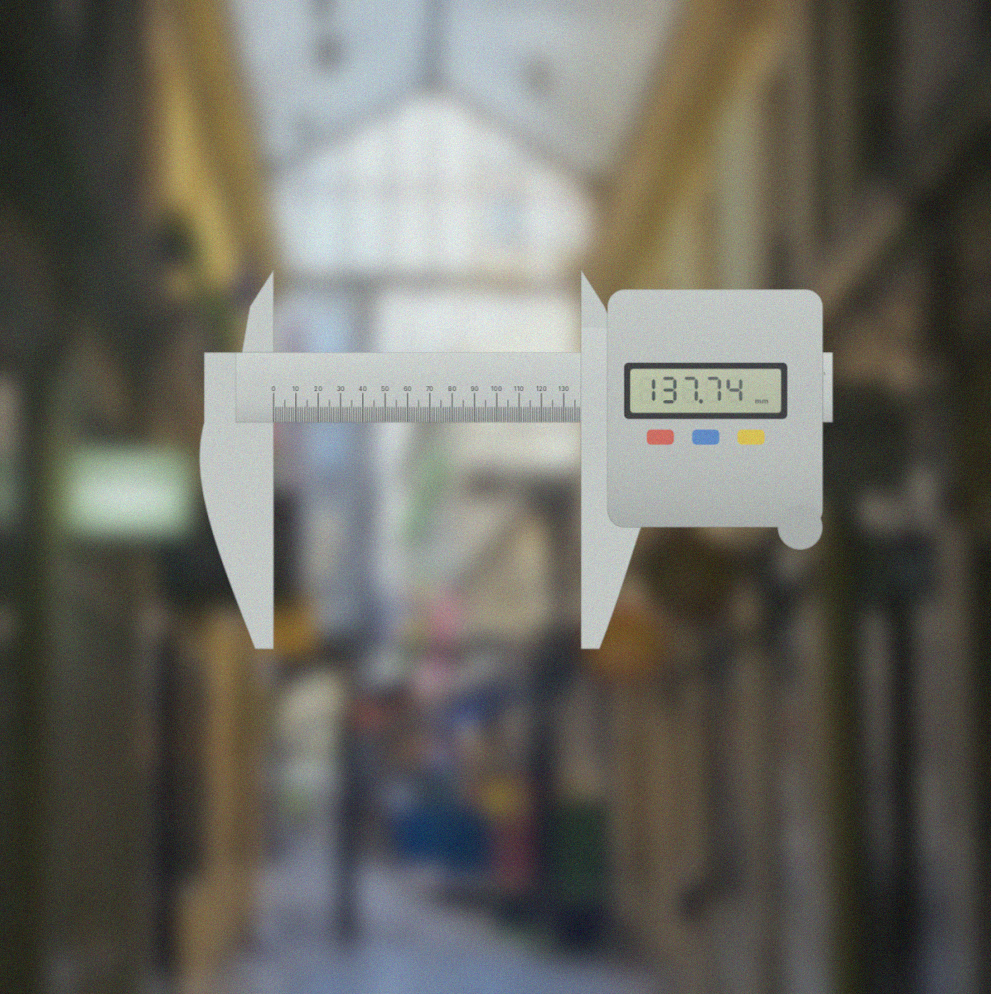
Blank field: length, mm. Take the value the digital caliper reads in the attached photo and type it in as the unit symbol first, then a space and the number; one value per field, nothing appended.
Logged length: mm 137.74
